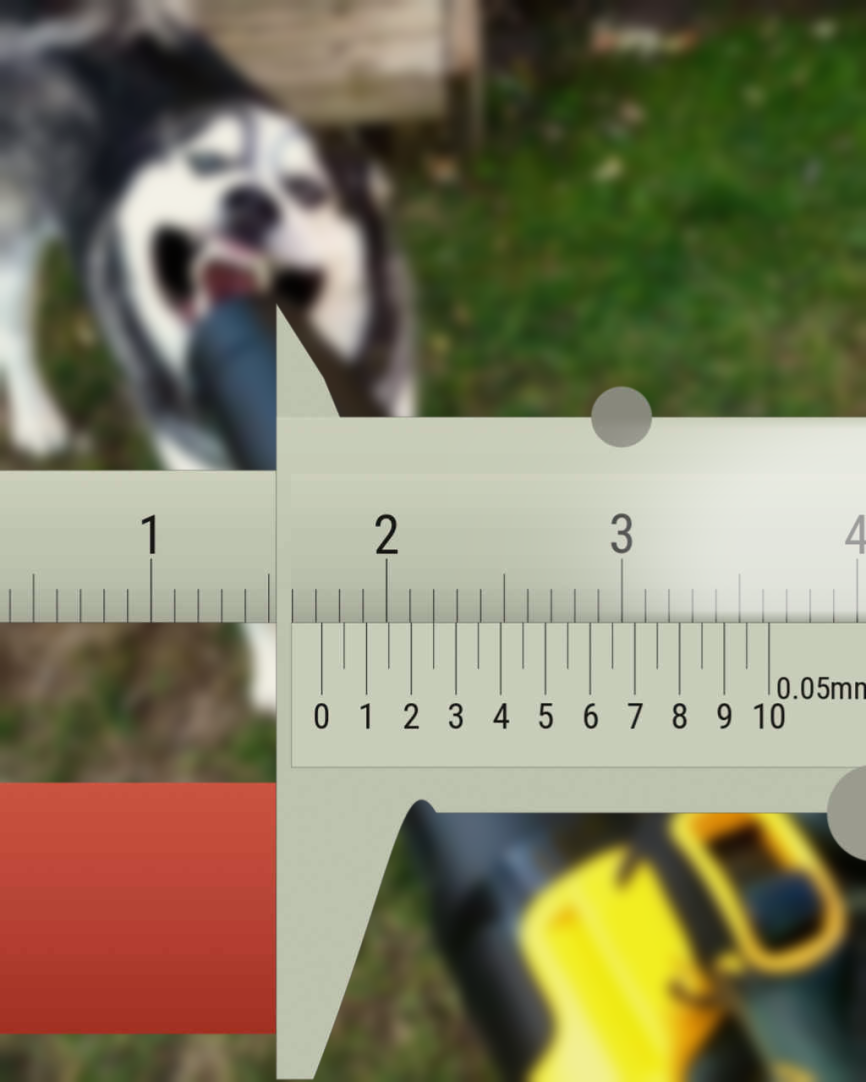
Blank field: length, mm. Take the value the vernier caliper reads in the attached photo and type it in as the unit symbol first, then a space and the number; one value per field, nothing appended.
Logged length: mm 17.25
